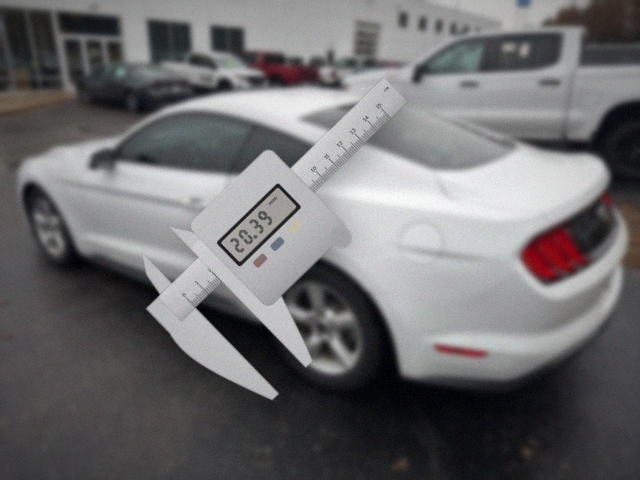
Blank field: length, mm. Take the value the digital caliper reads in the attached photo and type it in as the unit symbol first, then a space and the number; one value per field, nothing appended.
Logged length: mm 20.39
